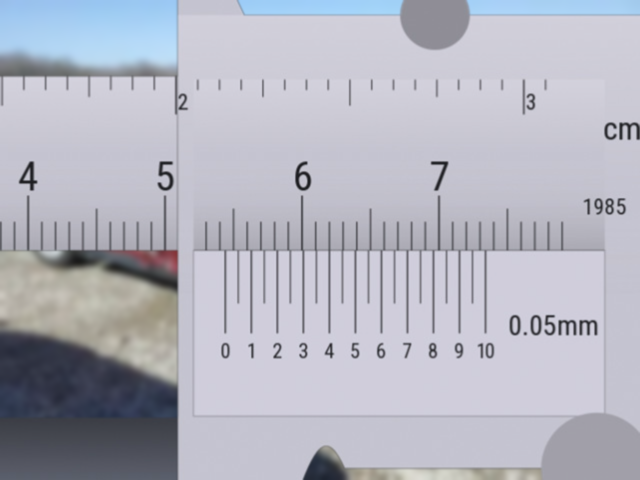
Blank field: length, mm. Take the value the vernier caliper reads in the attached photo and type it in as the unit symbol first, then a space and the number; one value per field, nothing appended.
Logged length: mm 54.4
